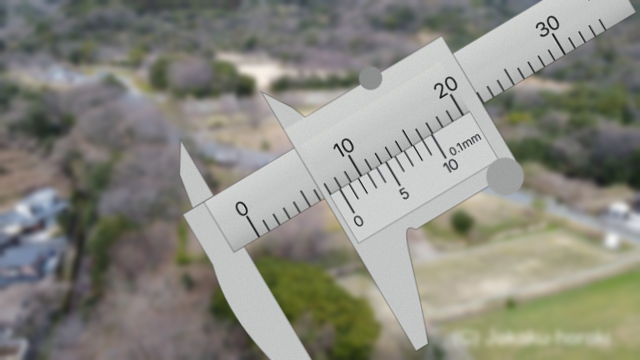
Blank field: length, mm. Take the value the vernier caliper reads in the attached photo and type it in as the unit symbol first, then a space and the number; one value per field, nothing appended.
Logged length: mm 7.9
